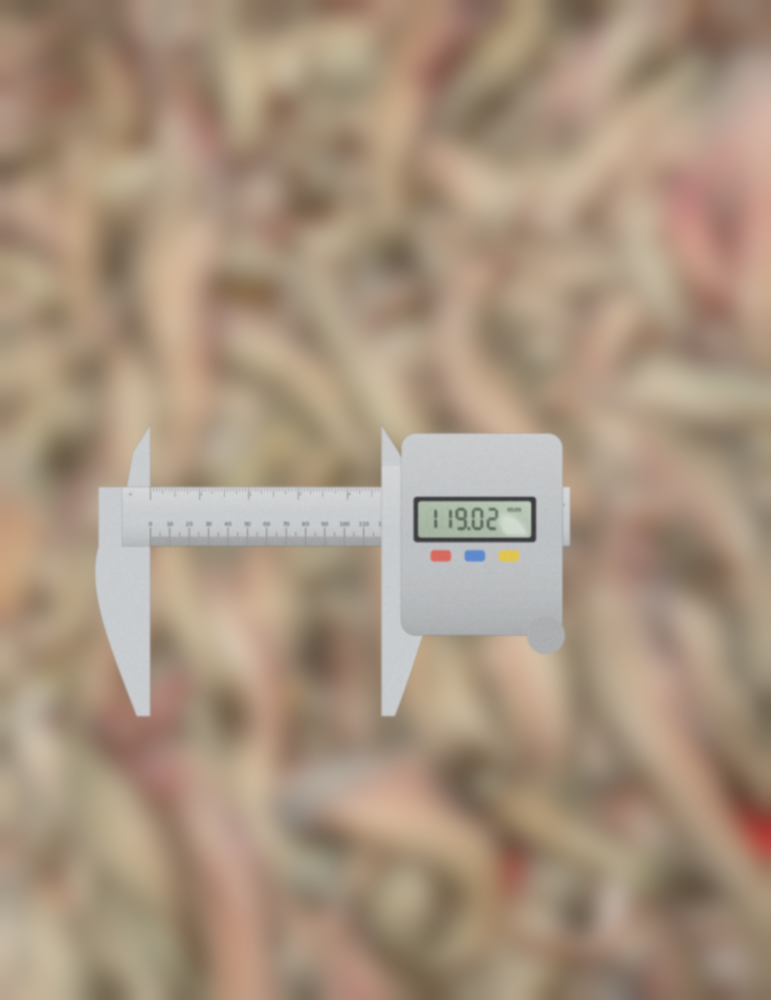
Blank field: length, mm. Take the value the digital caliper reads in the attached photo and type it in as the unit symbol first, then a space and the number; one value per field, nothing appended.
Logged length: mm 119.02
